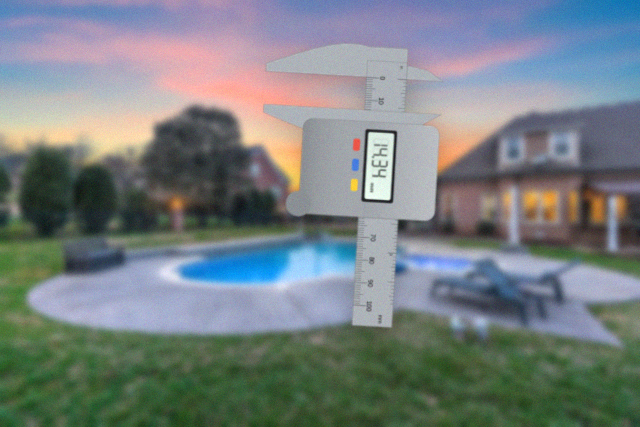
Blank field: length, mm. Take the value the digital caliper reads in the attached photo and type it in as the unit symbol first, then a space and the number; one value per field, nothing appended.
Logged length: mm 14.34
